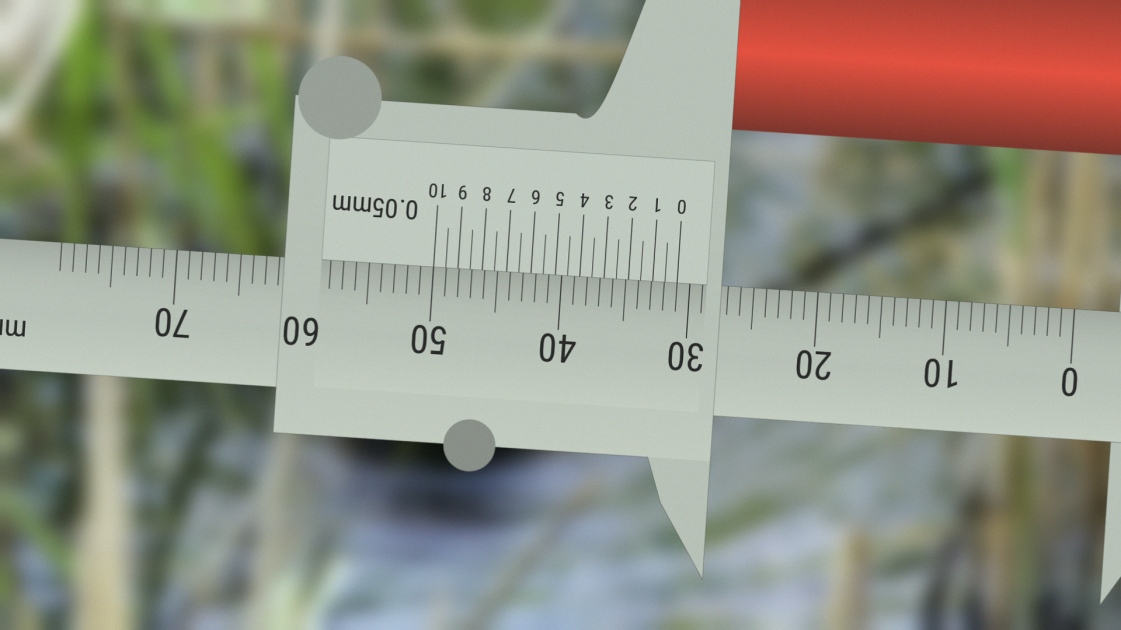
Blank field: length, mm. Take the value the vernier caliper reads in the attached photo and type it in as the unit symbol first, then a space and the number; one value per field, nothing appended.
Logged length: mm 31.0
